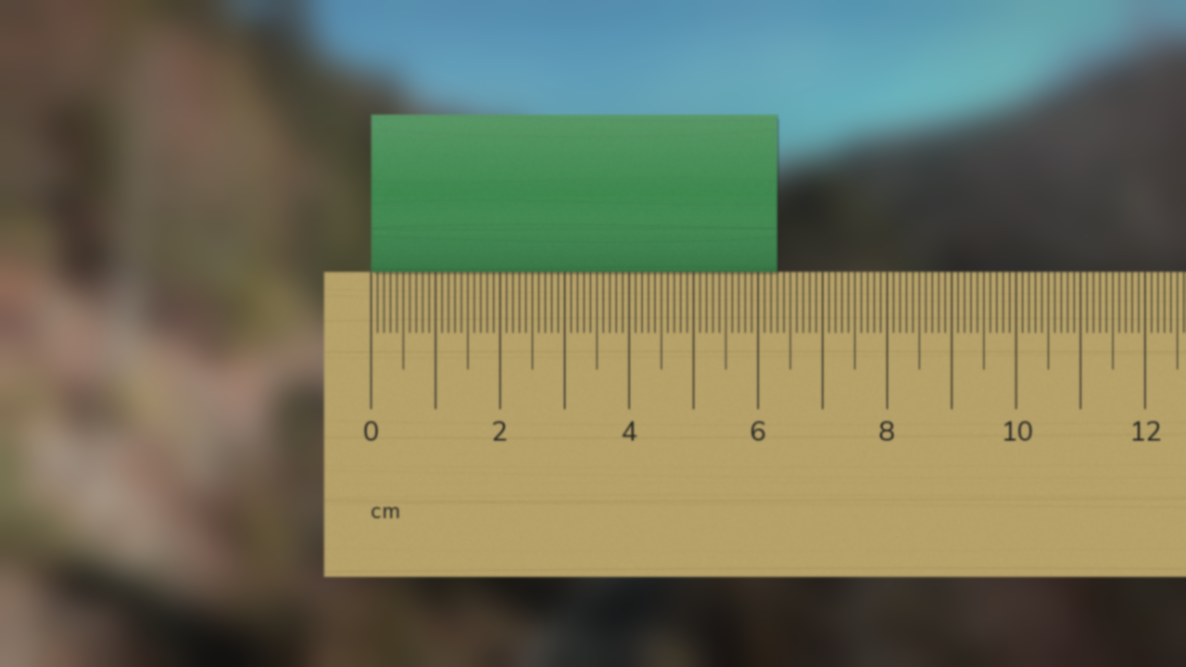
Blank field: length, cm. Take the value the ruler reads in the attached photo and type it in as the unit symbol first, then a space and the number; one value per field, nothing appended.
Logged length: cm 6.3
